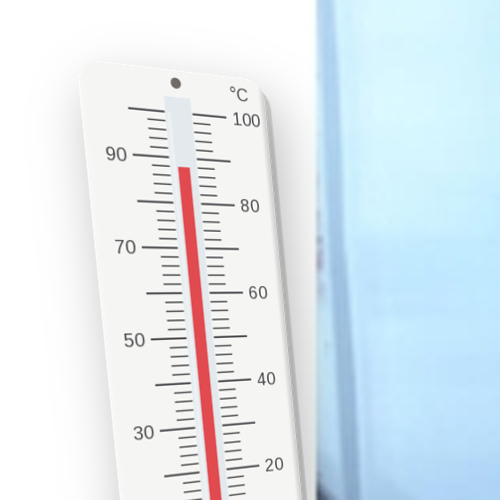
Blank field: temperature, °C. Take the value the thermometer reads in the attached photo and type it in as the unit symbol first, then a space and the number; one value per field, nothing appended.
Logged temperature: °C 88
